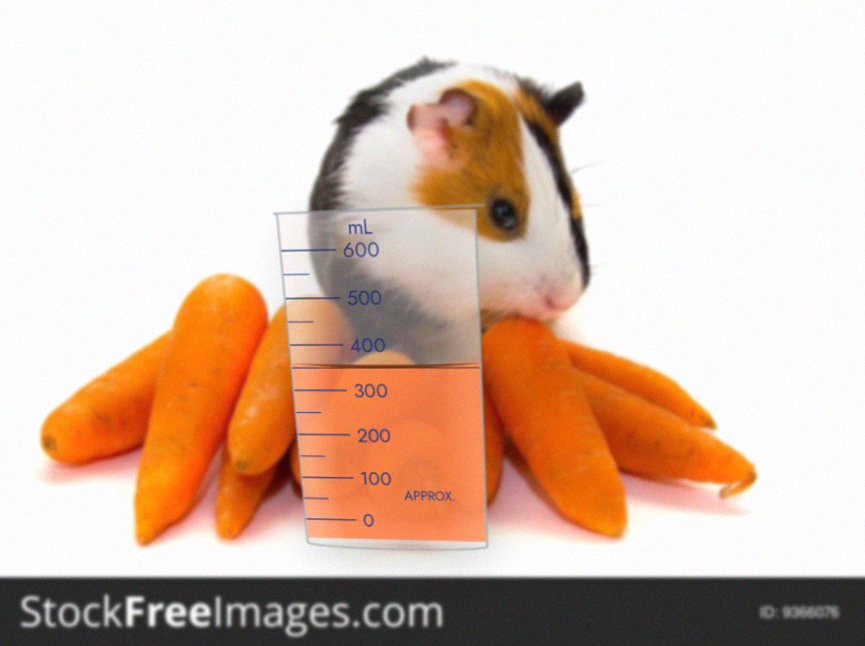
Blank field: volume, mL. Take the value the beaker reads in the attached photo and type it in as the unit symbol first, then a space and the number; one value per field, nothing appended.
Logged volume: mL 350
